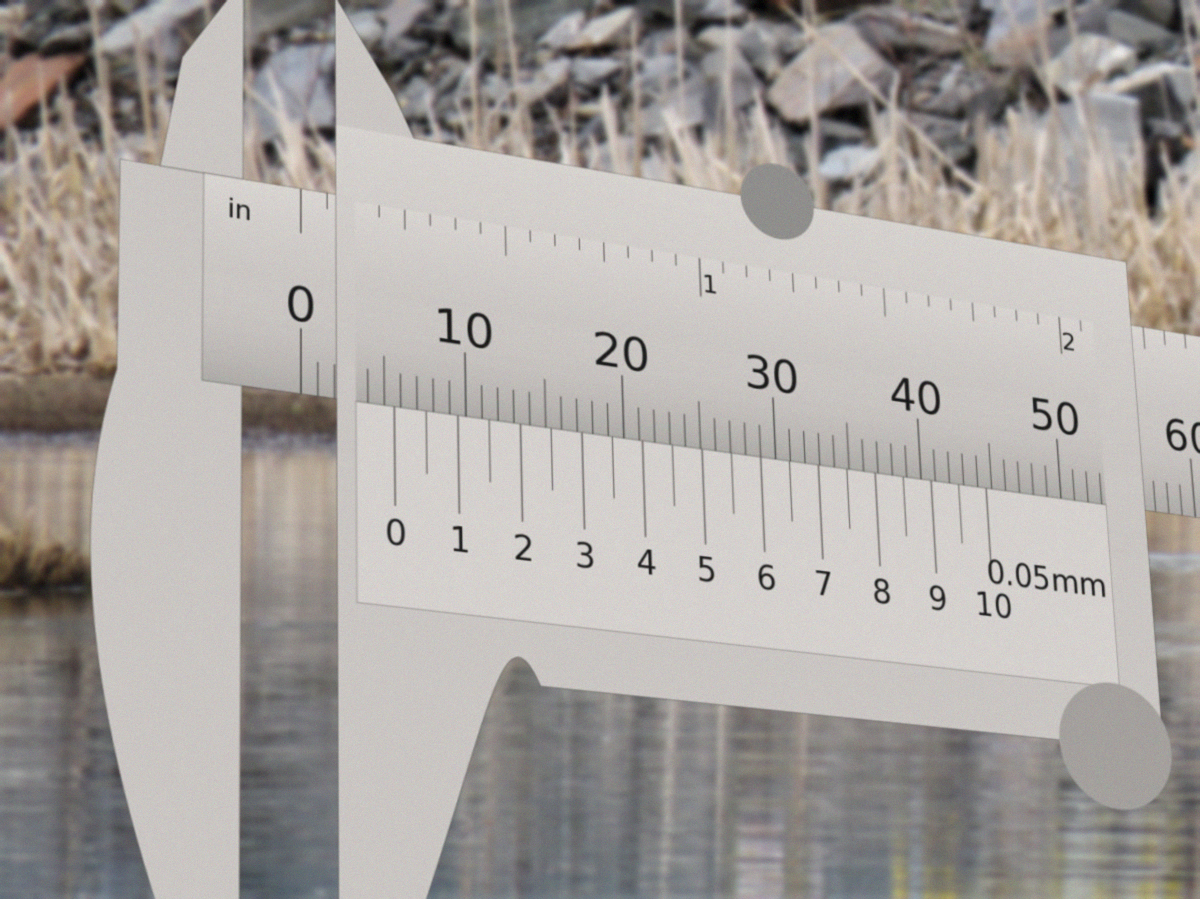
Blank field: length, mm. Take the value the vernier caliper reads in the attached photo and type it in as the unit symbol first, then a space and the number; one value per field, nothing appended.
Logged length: mm 5.6
